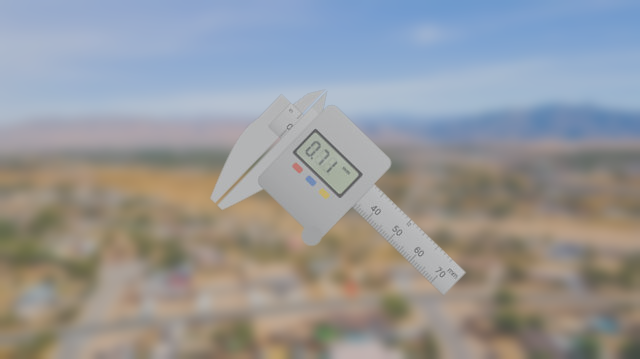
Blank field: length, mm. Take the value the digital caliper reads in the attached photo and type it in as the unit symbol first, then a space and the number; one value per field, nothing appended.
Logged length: mm 0.71
